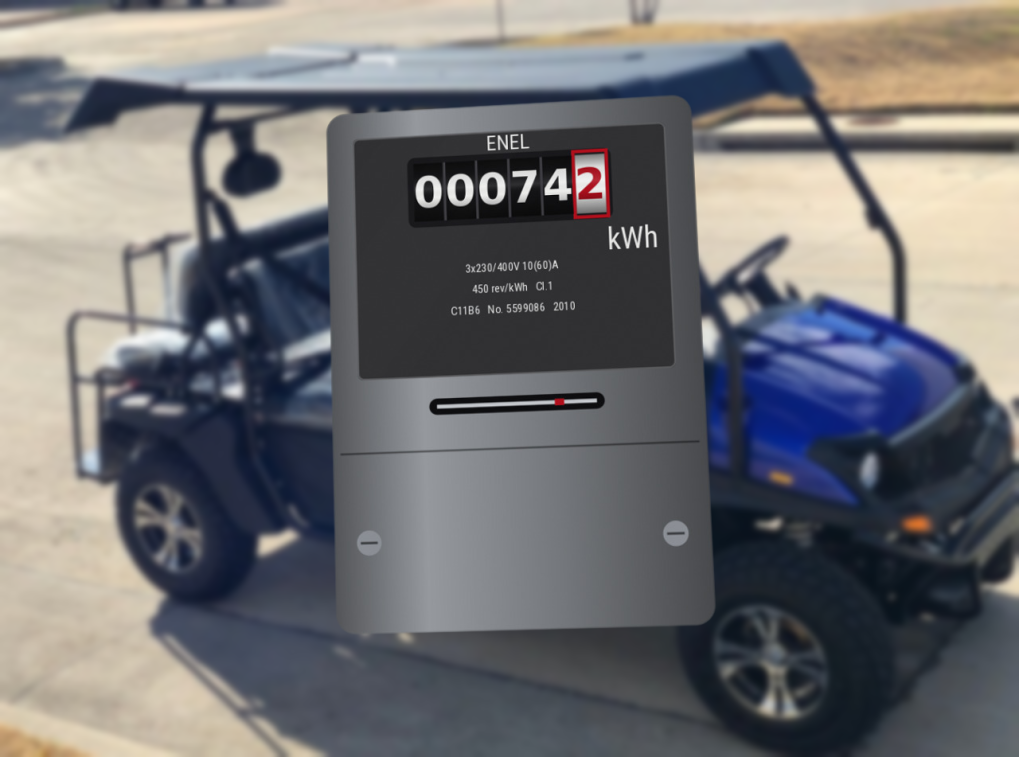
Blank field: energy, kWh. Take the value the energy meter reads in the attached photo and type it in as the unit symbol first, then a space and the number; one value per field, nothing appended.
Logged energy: kWh 74.2
